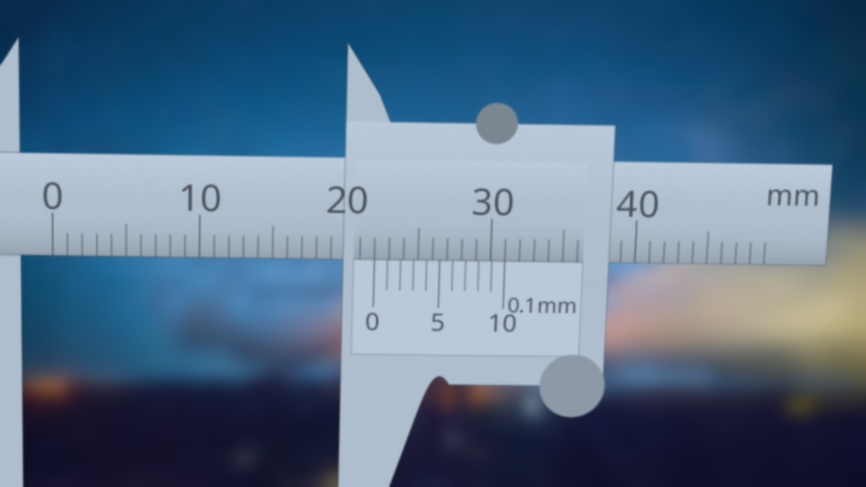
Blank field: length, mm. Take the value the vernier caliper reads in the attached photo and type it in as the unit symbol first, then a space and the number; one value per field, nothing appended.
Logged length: mm 22.0
